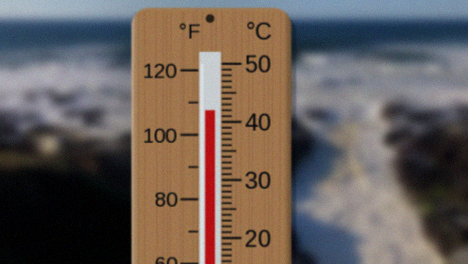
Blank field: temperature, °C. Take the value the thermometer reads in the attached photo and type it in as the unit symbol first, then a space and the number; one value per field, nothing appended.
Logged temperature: °C 42
